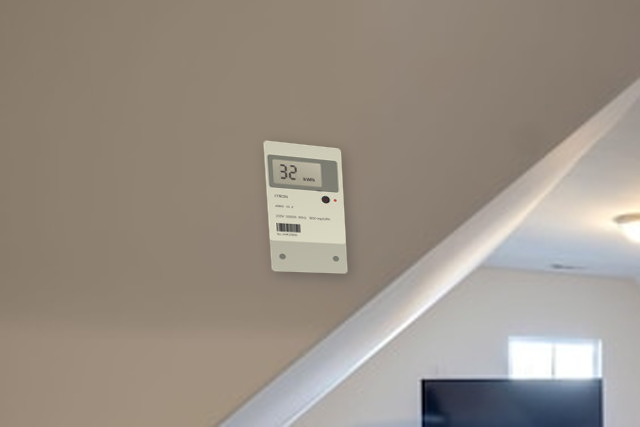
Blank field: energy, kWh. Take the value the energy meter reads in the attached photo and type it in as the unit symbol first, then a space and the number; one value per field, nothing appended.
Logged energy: kWh 32
